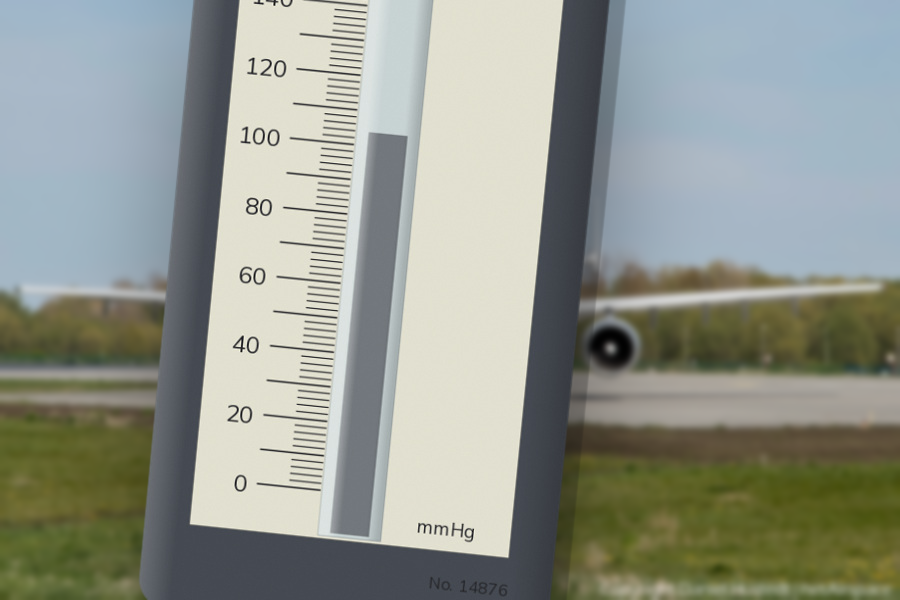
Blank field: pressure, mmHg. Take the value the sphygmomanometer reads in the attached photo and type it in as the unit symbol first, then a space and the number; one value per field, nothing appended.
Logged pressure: mmHg 104
